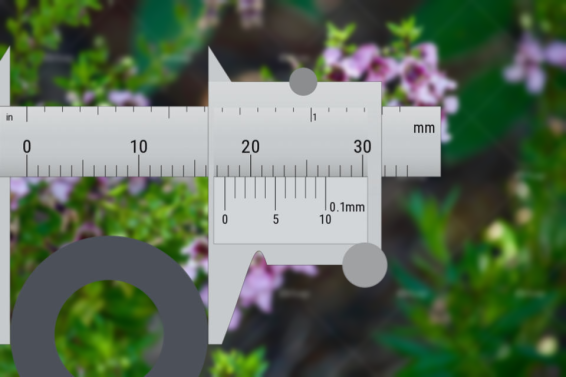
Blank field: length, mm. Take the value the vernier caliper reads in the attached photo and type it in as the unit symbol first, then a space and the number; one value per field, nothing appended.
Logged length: mm 17.7
